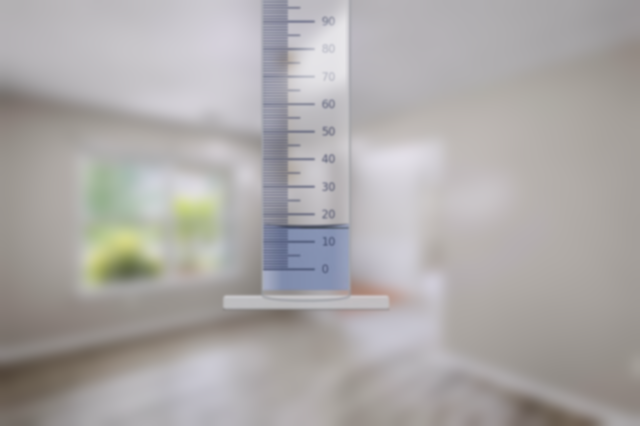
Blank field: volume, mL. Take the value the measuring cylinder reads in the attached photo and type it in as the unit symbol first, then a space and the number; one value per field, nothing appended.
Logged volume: mL 15
